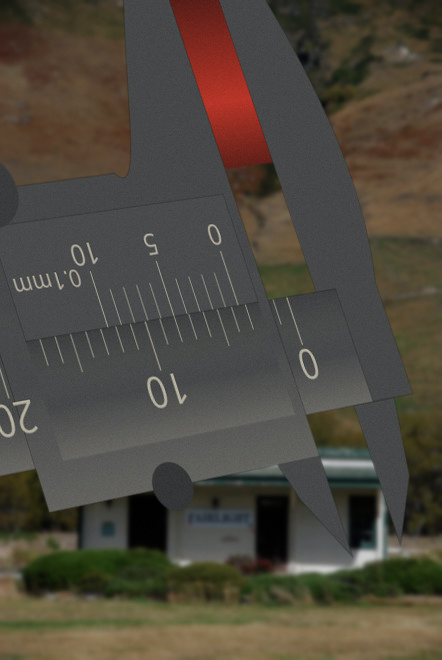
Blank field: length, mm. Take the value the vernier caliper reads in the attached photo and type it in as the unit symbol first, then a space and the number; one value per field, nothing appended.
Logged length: mm 3.5
